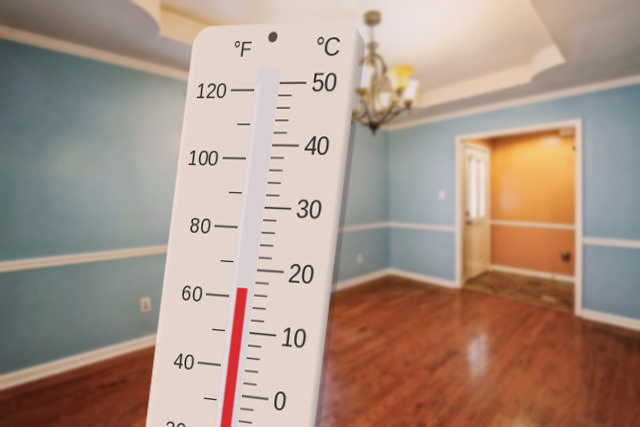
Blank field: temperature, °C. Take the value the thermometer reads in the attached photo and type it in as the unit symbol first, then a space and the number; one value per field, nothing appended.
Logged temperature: °C 17
